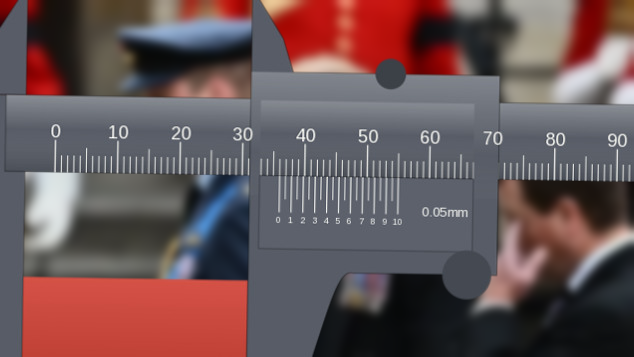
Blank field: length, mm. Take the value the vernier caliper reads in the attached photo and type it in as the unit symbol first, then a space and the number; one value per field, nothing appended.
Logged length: mm 36.0
